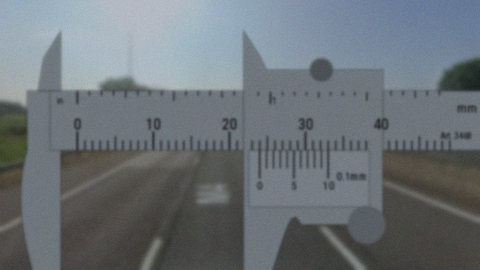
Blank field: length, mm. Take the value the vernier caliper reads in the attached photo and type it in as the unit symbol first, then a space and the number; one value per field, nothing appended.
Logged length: mm 24.0
